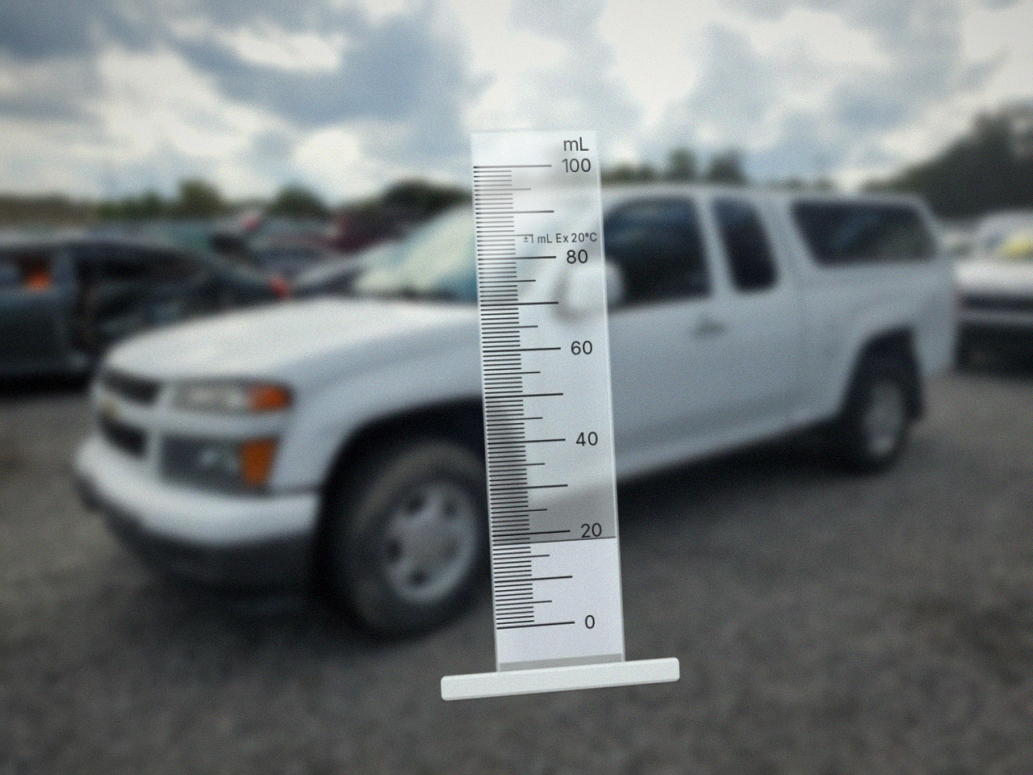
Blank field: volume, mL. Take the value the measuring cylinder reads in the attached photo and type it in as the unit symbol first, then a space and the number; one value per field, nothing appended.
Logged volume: mL 18
